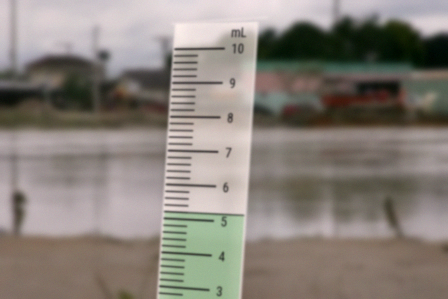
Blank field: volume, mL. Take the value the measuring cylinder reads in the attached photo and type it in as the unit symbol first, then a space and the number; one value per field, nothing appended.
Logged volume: mL 5.2
